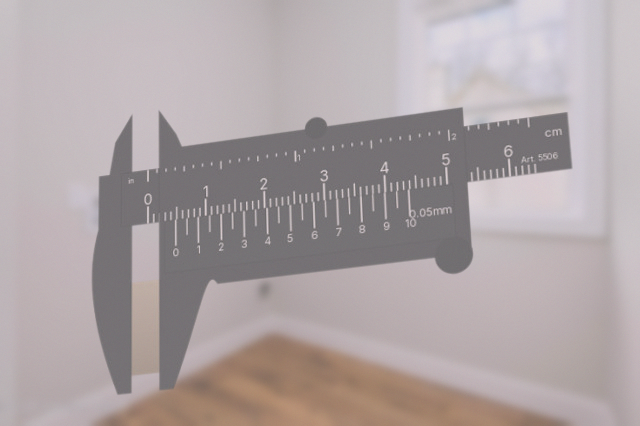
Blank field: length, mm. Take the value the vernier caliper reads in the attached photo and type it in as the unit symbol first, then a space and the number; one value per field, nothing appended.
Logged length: mm 4.8
